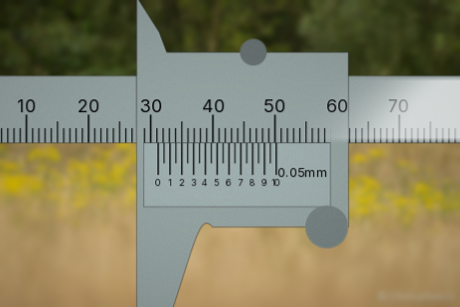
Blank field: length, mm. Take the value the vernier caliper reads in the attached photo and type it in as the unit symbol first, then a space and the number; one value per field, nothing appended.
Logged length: mm 31.2
